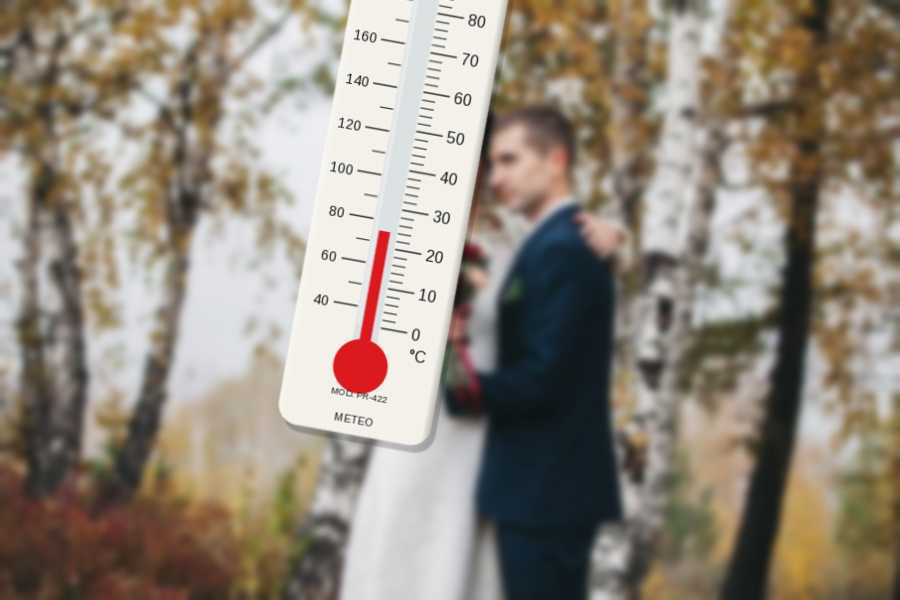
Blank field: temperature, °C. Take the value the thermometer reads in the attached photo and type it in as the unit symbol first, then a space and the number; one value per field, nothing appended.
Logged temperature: °C 24
